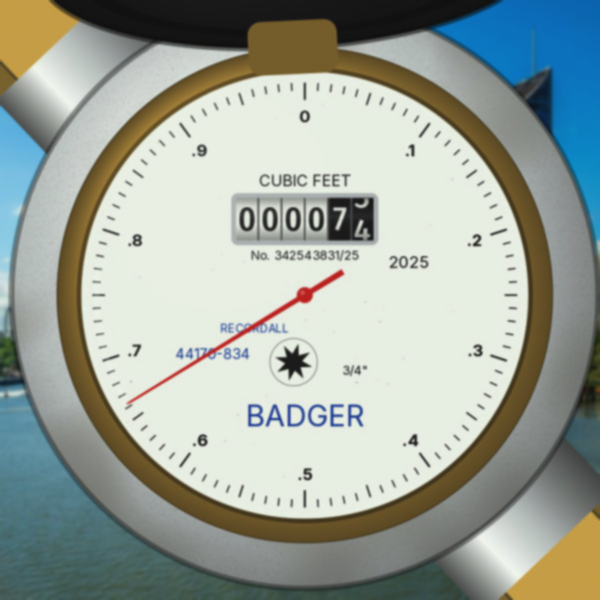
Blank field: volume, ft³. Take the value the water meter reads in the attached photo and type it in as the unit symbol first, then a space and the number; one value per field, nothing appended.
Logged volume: ft³ 73.66
